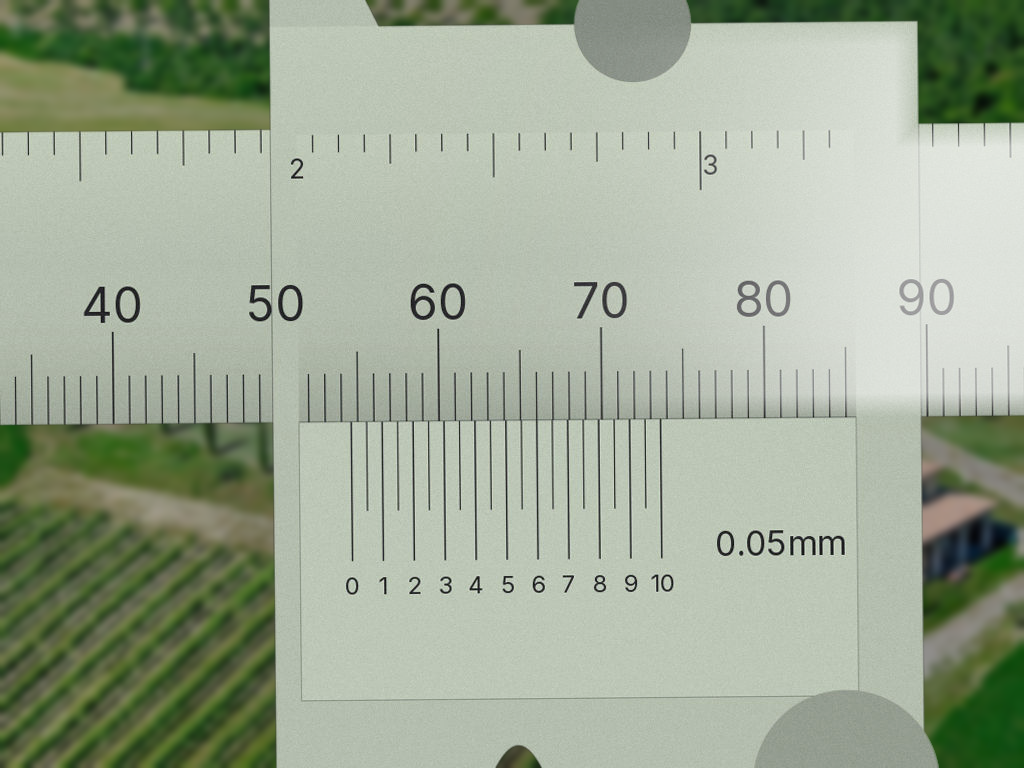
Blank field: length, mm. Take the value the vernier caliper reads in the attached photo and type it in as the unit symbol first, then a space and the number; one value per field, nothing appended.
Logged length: mm 54.6
